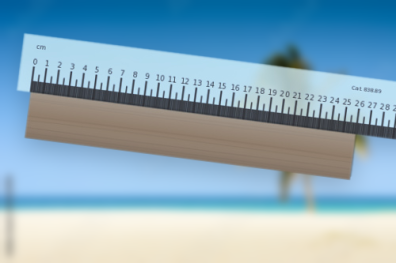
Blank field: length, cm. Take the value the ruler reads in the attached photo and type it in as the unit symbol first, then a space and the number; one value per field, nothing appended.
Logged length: cm 26
